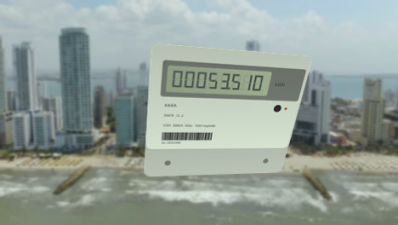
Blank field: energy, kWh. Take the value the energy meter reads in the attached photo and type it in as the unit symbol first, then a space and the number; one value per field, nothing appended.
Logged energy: kWh 53.510
